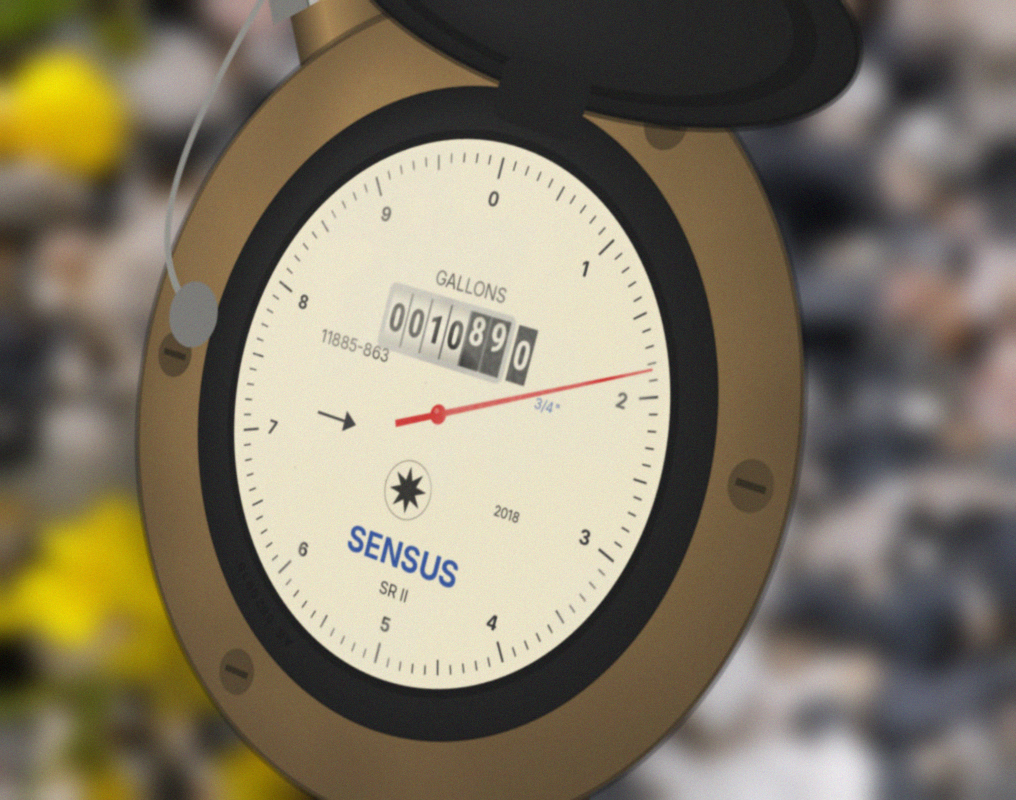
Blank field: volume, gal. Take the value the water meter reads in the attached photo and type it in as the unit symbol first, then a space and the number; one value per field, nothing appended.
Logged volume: gal 10891.8
